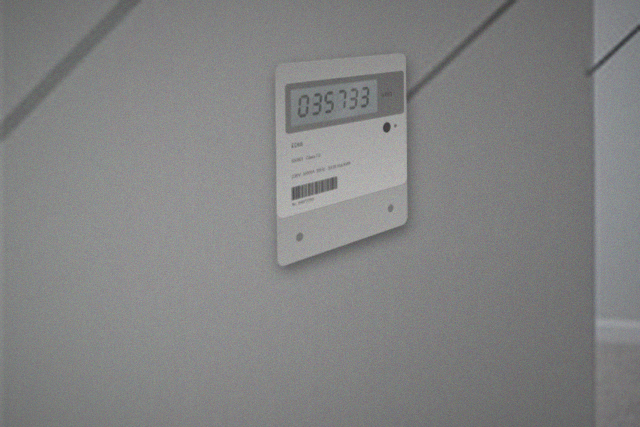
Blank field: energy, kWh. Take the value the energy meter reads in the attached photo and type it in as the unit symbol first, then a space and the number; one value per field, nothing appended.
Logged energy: kWh 35733
